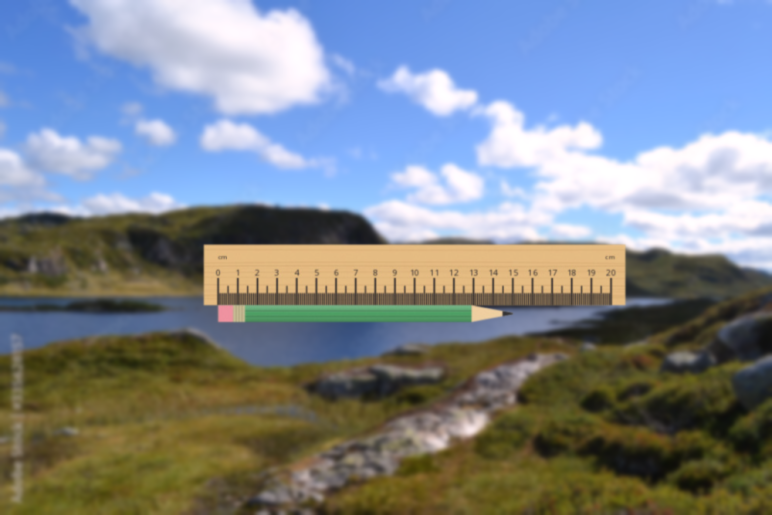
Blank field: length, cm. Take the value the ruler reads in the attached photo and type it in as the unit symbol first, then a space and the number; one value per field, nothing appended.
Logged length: cm 15
